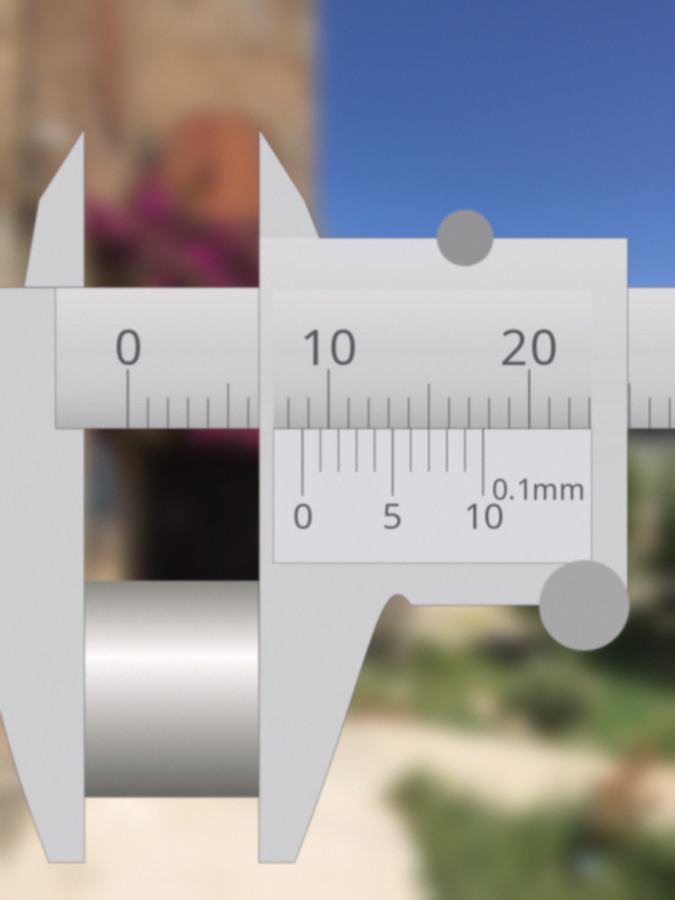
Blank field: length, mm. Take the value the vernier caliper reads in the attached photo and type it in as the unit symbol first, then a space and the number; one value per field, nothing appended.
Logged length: mm 8.7
